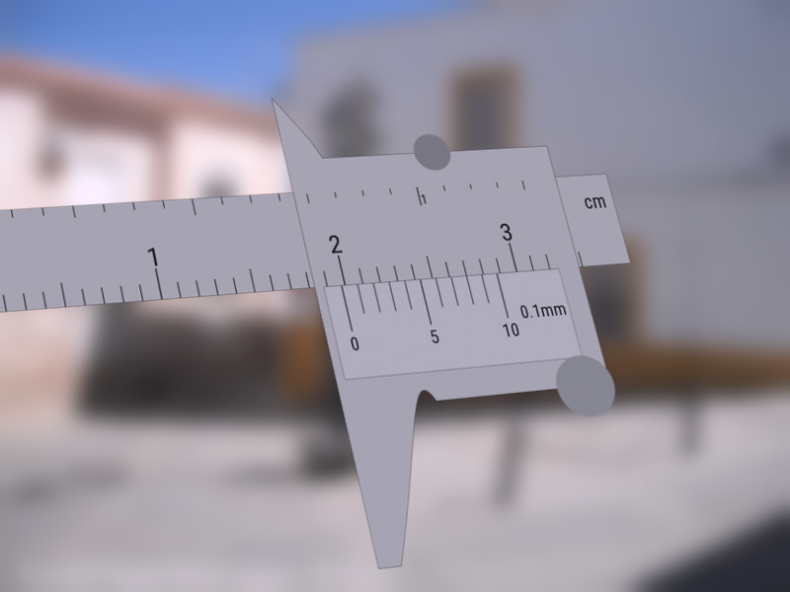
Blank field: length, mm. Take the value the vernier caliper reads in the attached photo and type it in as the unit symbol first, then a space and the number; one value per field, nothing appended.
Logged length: mm 19.8
